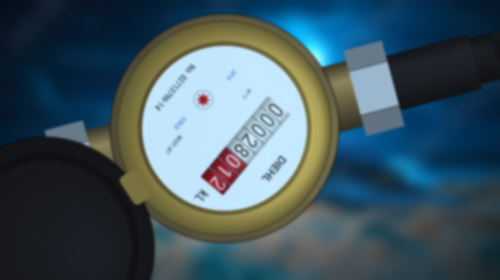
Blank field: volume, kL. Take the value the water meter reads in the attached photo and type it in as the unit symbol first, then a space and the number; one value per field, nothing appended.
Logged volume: kL 28.012
